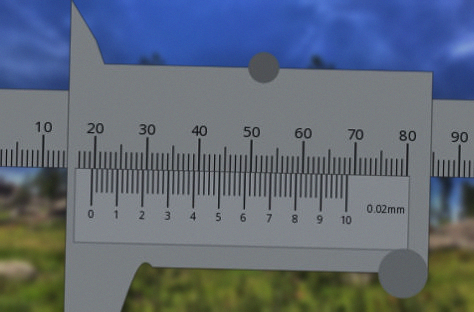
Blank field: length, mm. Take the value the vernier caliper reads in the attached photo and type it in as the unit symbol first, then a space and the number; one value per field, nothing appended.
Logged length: mm 19.5
